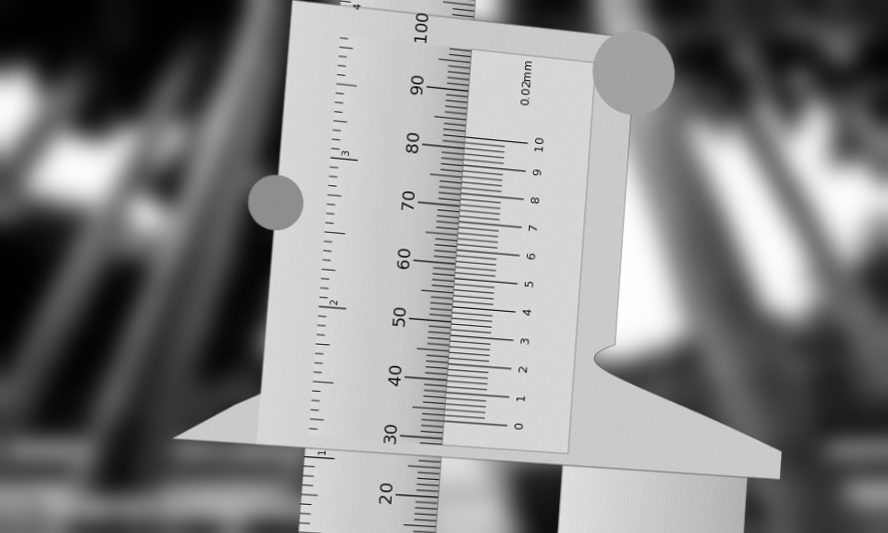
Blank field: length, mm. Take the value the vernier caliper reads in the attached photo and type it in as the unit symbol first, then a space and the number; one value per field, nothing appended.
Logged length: mm 33.0
